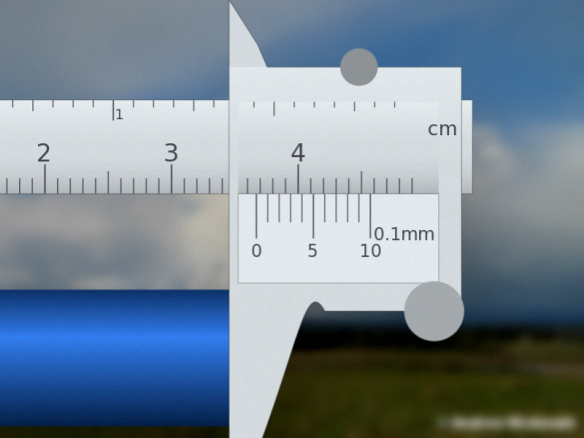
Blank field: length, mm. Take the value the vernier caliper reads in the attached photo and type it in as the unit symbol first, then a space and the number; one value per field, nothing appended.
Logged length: mm 36.7
